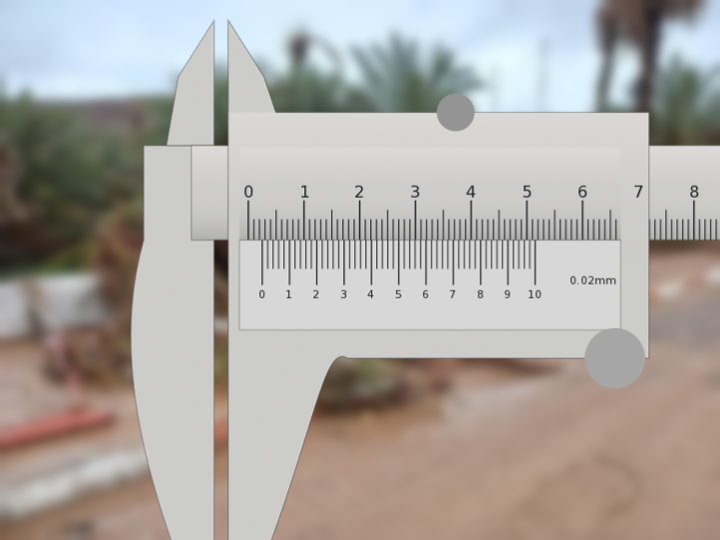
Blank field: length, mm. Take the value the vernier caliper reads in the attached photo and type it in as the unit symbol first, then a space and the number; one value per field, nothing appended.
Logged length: mm 2.5
